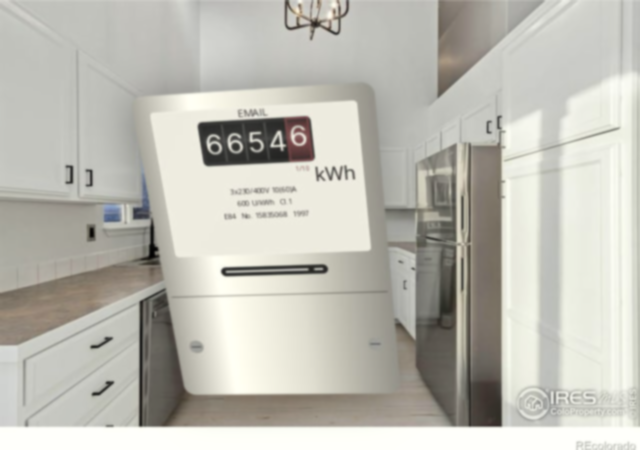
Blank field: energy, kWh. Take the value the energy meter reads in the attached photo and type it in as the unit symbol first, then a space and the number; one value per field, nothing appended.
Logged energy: kWh 6654.6
